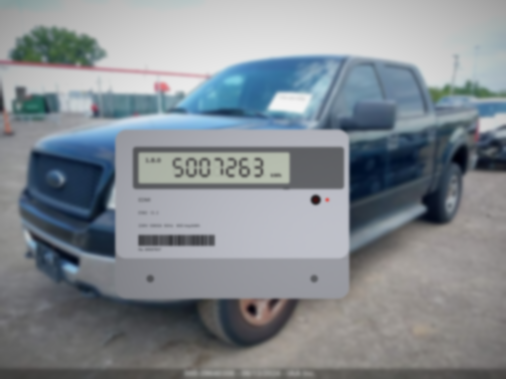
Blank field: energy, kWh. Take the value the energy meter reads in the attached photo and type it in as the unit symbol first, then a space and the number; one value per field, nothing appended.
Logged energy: kWh 5007263
